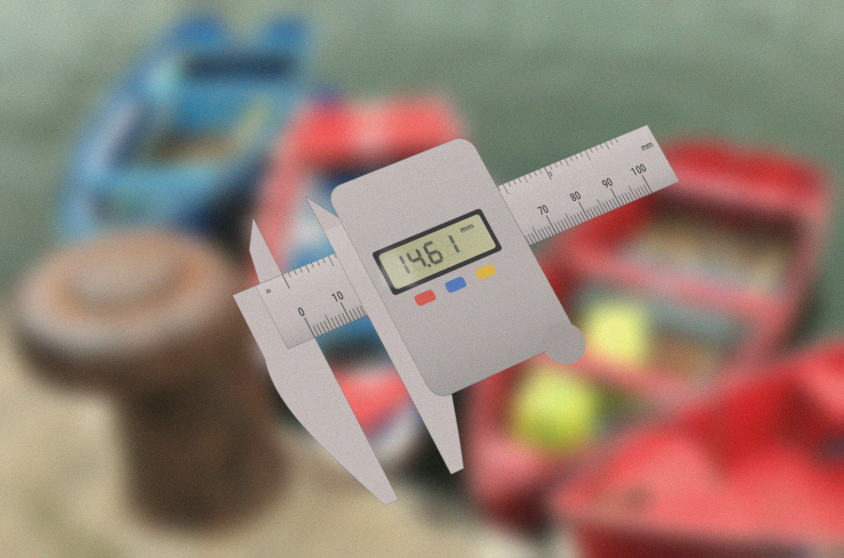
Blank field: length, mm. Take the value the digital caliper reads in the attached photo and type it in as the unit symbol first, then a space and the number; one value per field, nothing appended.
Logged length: mm 14.61
